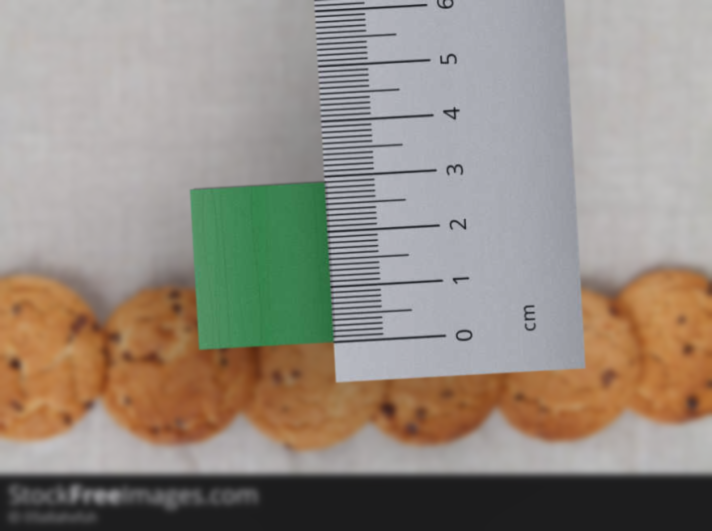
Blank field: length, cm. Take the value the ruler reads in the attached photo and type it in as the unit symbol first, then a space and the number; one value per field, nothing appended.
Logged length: cm 2.9
